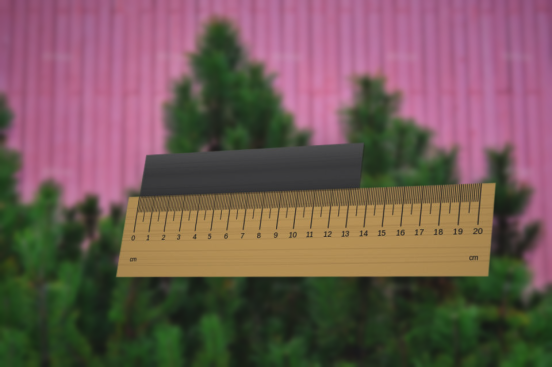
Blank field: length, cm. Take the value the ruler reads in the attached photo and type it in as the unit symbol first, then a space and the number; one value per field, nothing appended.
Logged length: cm 13.5
